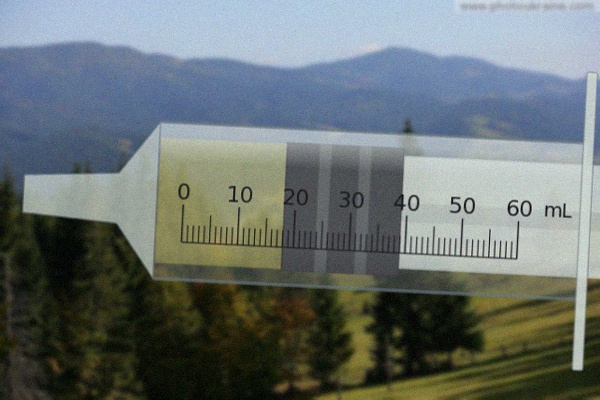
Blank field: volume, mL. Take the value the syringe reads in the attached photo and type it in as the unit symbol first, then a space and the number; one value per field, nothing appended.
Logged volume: mL 18
